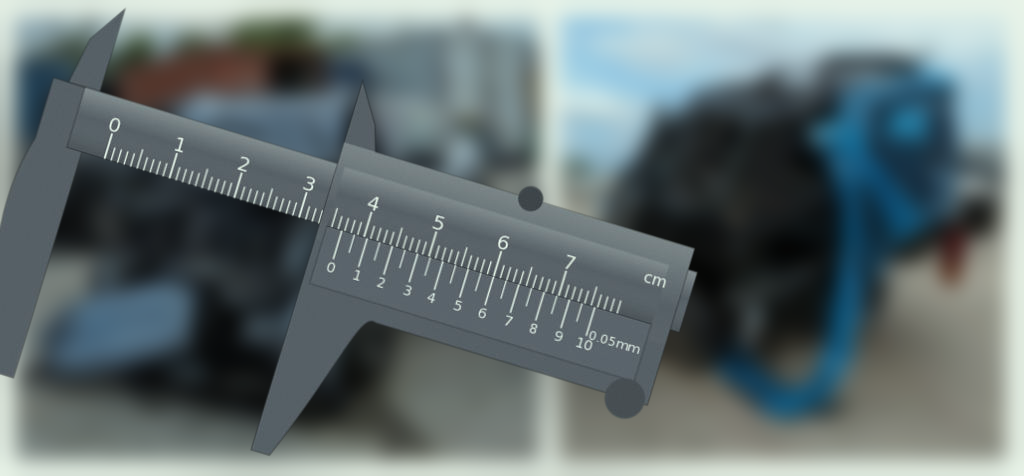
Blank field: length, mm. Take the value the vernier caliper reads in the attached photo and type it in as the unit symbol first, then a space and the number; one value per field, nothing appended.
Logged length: mm 36.6
